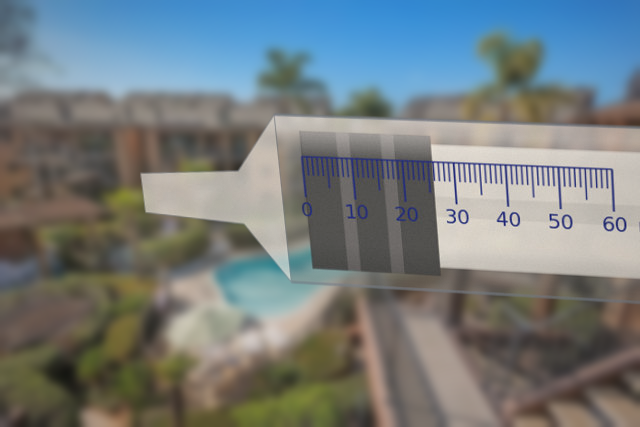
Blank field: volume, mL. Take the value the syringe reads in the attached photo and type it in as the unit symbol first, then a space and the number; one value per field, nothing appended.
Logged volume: mL 0
